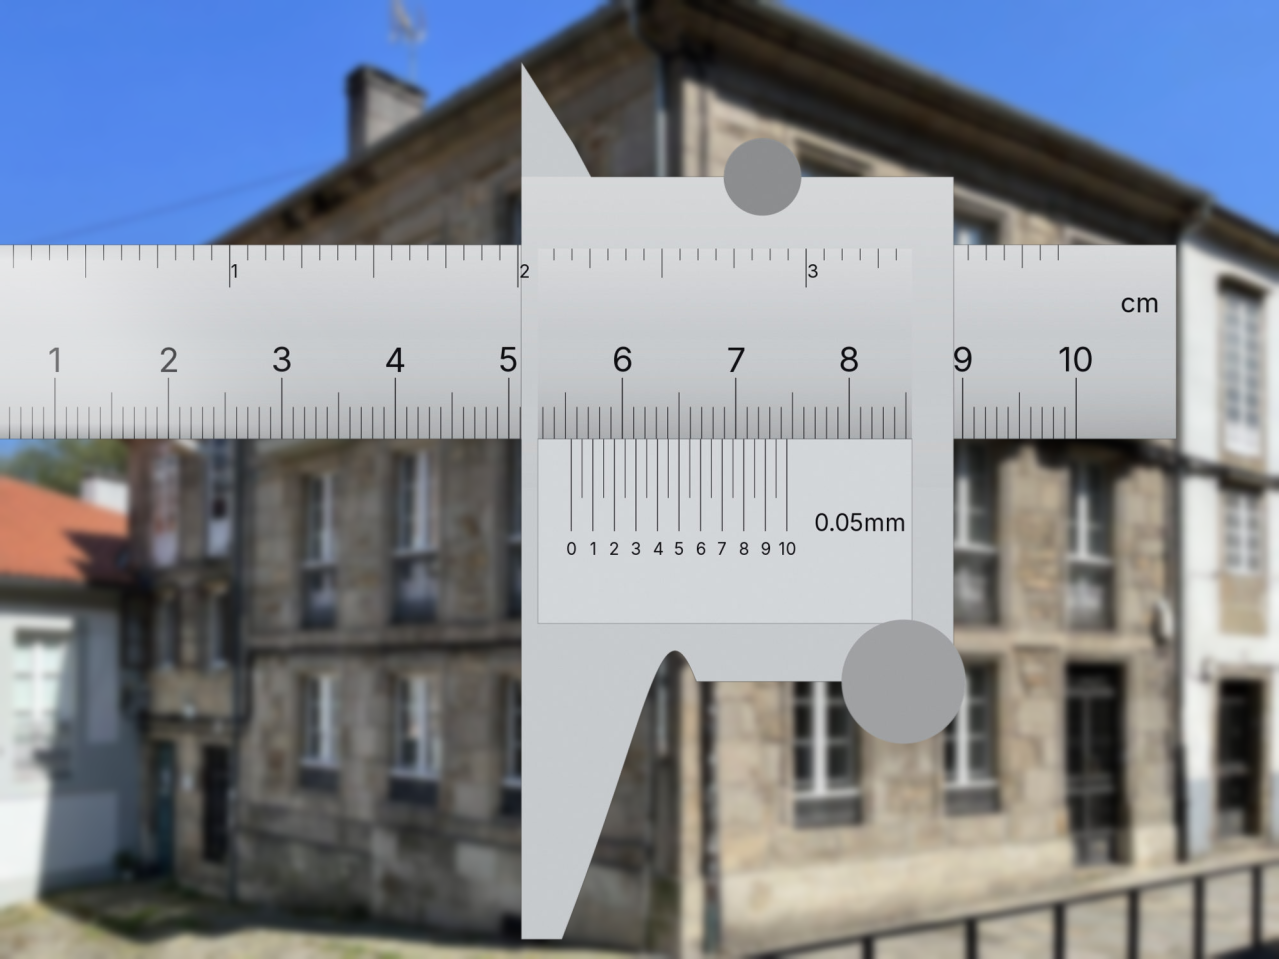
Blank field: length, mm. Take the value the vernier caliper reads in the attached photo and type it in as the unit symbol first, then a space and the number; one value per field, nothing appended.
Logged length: mm 55.5
